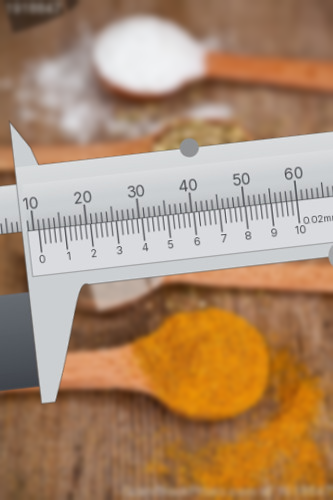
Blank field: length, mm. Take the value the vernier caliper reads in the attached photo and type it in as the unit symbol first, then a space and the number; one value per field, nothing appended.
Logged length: mm 11.0
